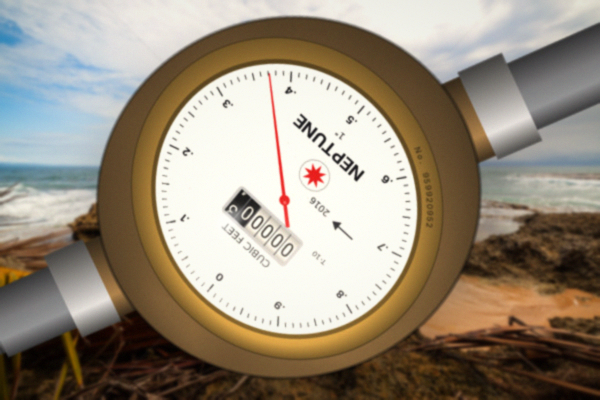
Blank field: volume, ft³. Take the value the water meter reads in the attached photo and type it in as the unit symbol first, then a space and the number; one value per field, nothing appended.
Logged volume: ft³ 3.37
